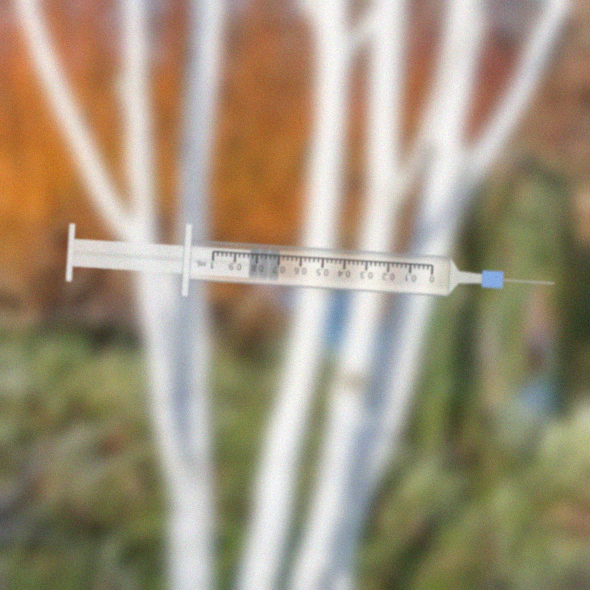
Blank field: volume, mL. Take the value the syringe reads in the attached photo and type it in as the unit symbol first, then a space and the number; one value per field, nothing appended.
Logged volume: mL 0.7
